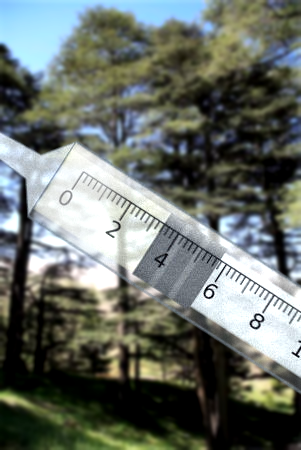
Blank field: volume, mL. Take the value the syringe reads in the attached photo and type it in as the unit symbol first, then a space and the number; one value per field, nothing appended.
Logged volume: mL 3.4
